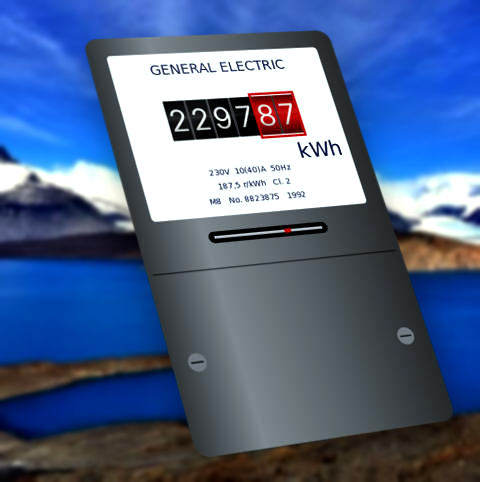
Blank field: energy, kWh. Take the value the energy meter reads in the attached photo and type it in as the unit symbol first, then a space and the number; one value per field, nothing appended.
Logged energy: kWh 2297.87
